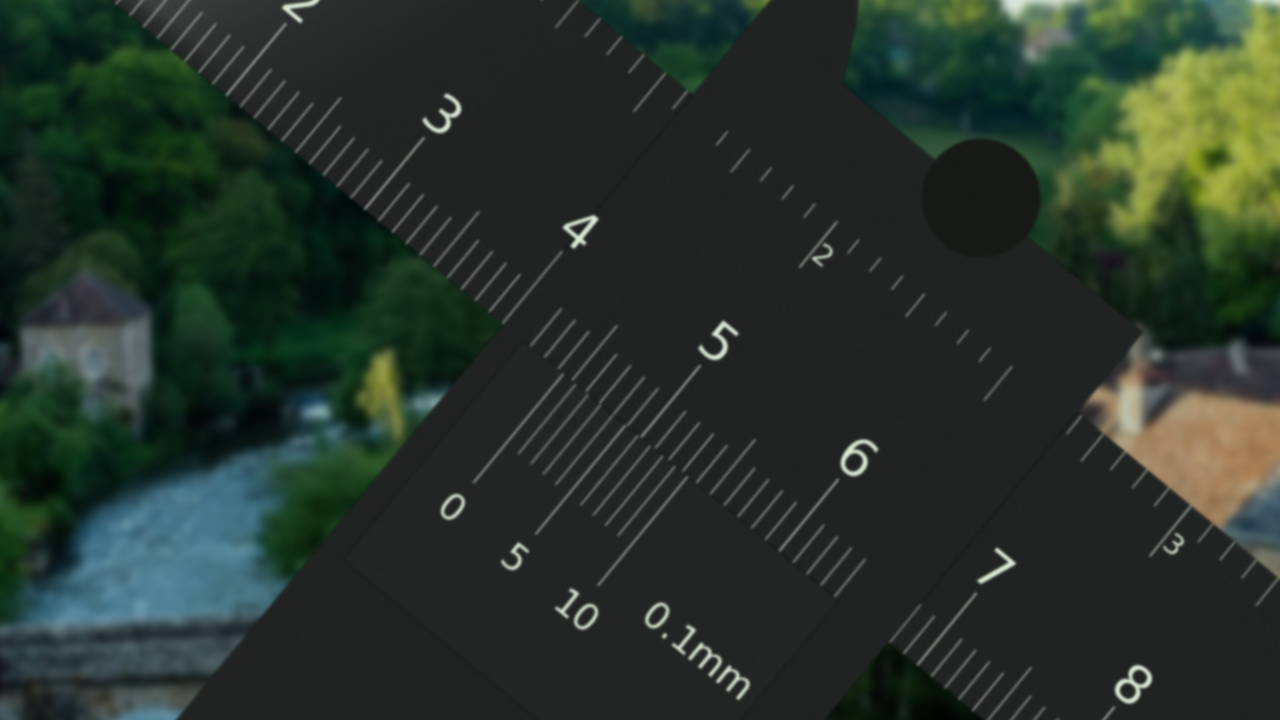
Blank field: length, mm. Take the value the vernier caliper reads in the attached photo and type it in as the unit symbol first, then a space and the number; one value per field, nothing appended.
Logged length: mm 44.4
